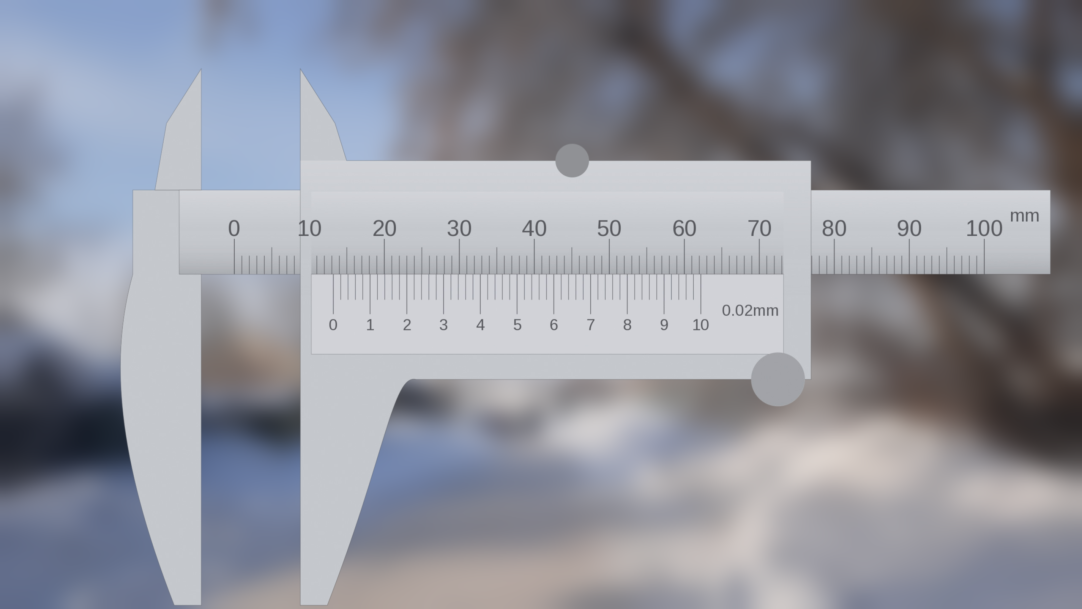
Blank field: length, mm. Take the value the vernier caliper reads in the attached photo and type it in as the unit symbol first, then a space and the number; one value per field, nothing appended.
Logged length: mm 13.2
